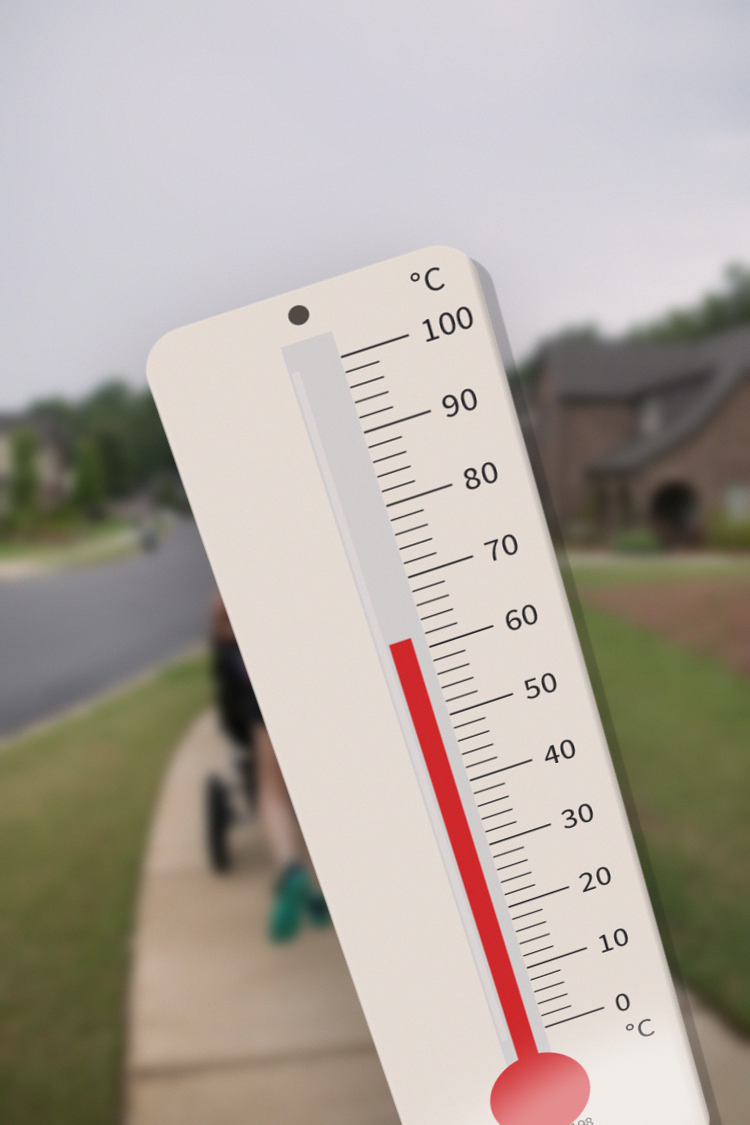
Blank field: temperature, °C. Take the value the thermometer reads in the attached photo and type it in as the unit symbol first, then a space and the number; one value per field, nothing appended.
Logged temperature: °C 62
